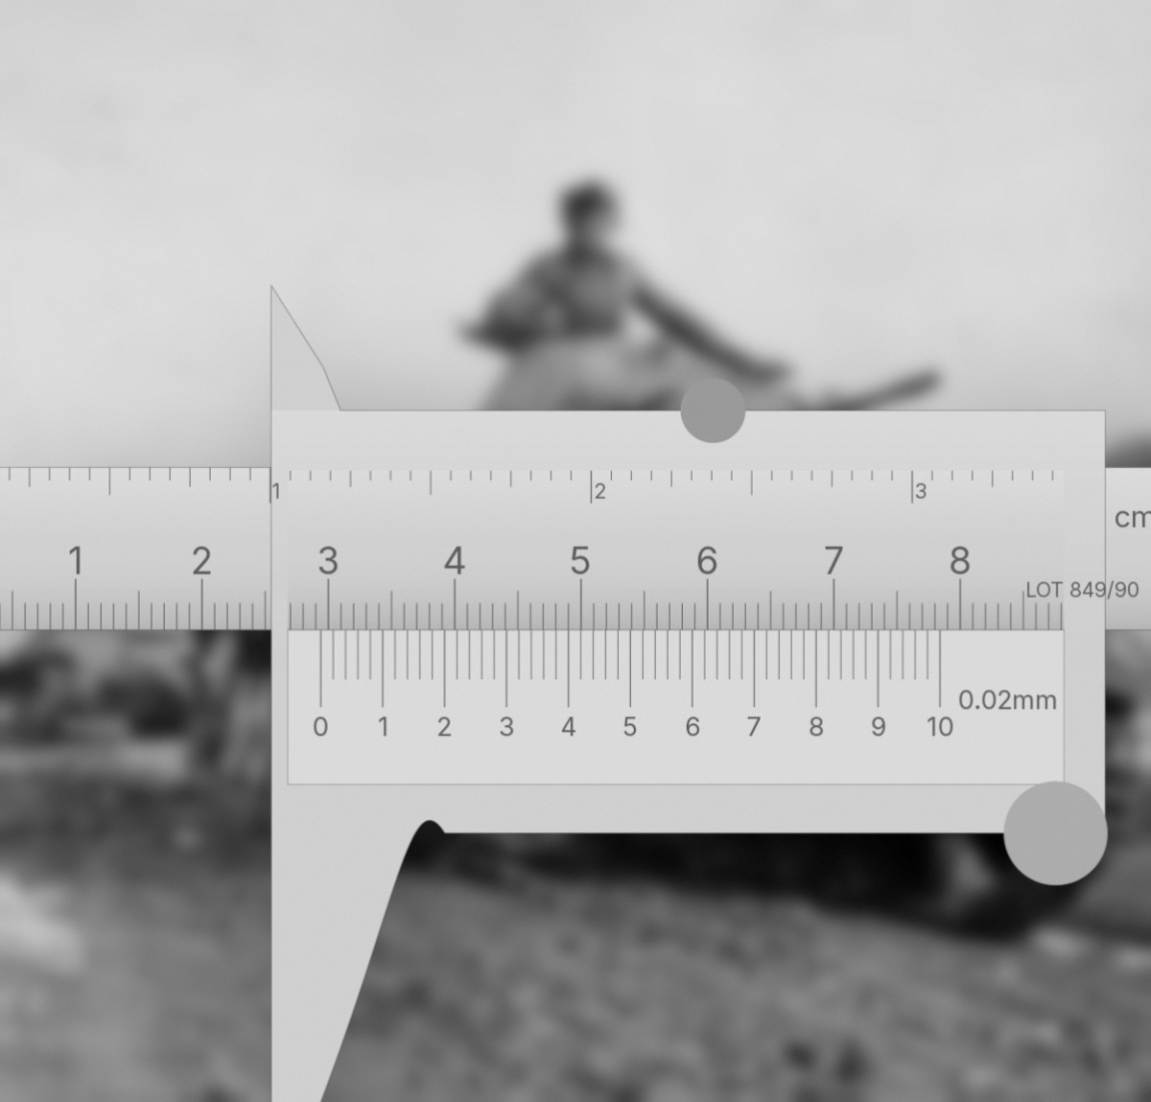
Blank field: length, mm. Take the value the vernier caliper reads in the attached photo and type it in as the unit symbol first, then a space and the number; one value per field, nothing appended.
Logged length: mm 29.4
